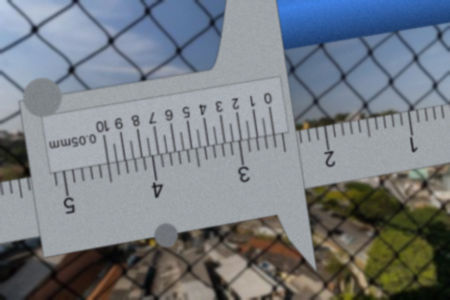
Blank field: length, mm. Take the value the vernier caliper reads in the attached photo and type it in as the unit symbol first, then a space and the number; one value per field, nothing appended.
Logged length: mm 26.0
